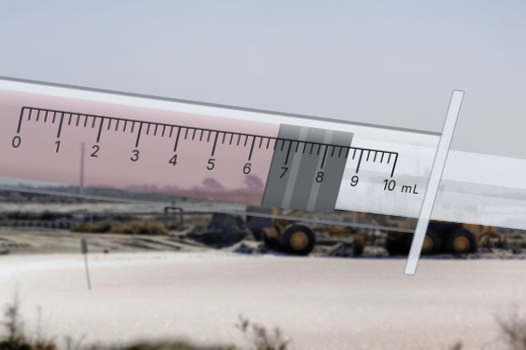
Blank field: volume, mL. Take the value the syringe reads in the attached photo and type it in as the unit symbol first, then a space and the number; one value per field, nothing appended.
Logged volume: mL 6.6
